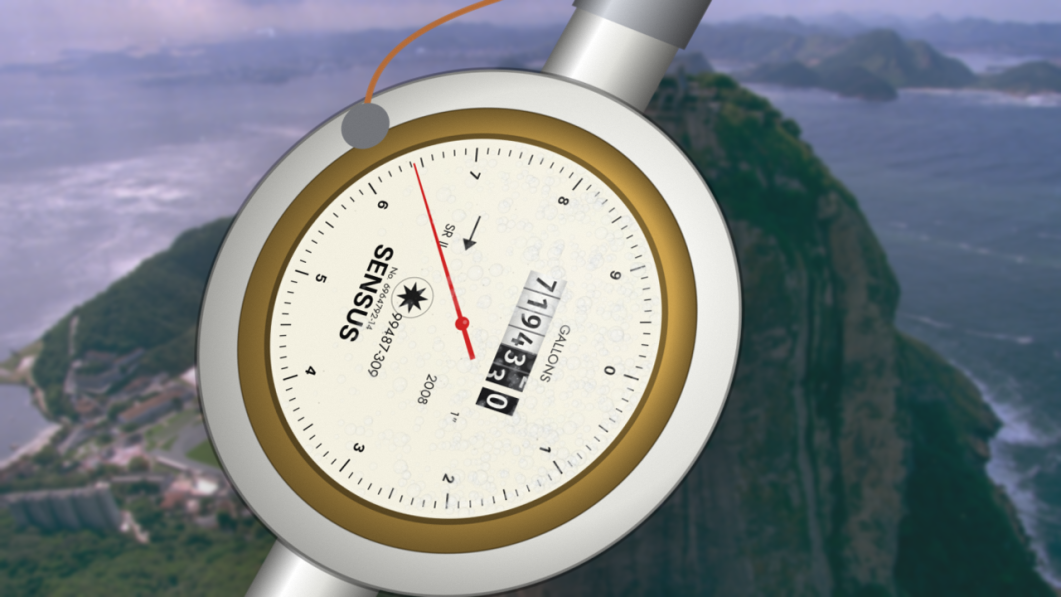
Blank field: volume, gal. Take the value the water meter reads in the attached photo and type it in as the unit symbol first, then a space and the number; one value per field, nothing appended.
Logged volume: gal 7194326.4
